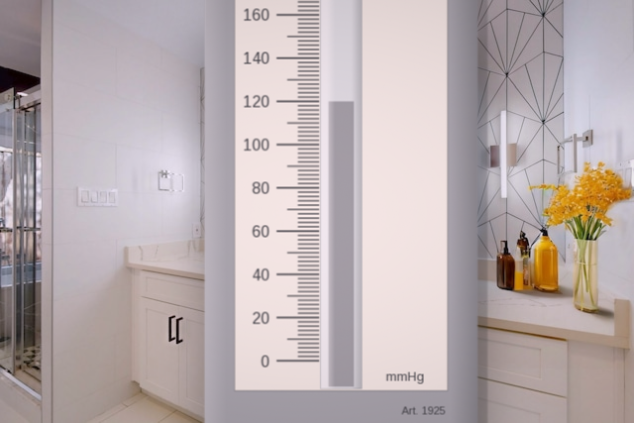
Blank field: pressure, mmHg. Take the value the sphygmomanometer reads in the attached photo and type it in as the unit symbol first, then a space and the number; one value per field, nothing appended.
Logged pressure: mmHg 120
